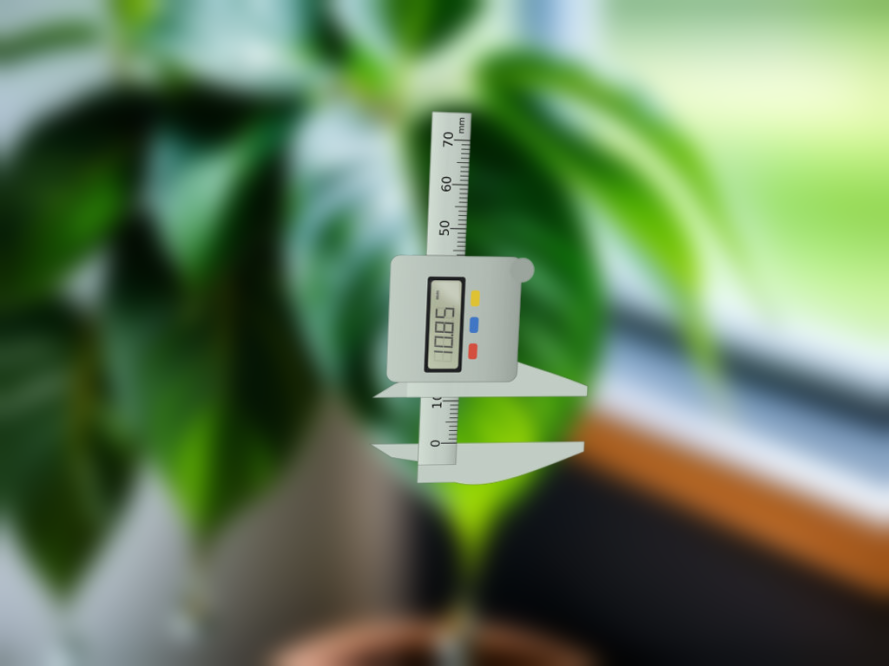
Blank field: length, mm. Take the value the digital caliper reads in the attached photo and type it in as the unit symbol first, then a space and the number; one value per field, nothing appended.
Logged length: mm 10.85
